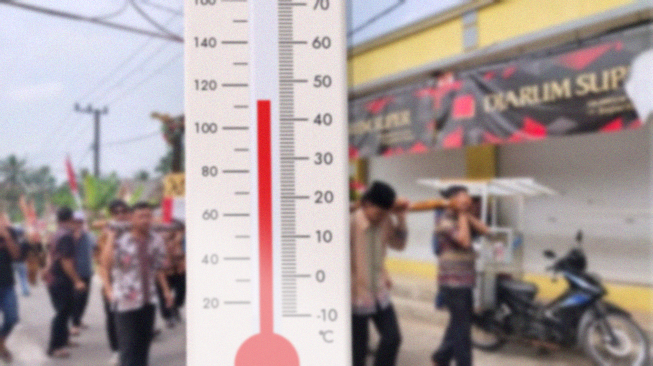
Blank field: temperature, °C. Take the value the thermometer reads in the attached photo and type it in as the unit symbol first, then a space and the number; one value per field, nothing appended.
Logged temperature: °C 45
